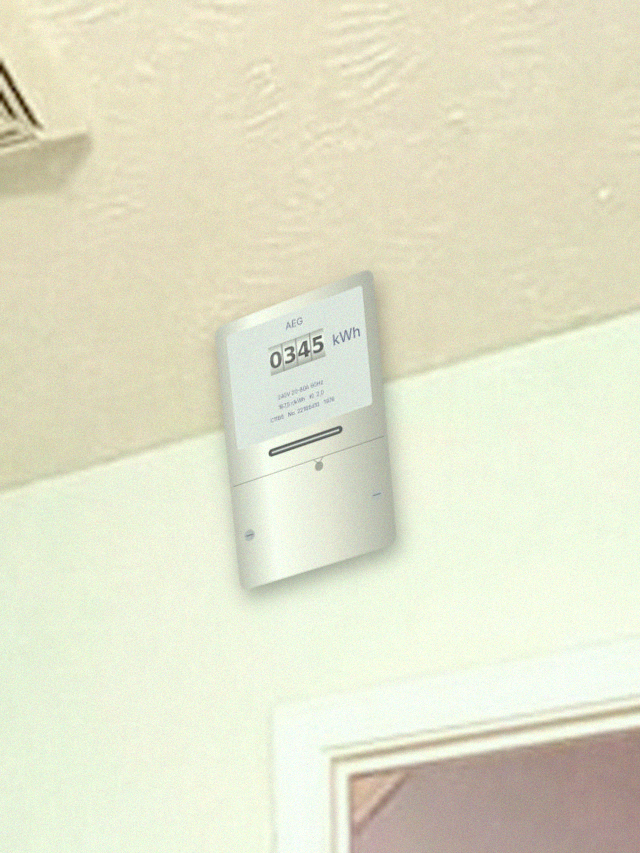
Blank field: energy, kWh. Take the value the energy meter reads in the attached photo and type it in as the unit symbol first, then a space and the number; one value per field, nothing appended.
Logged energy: kWh 345
